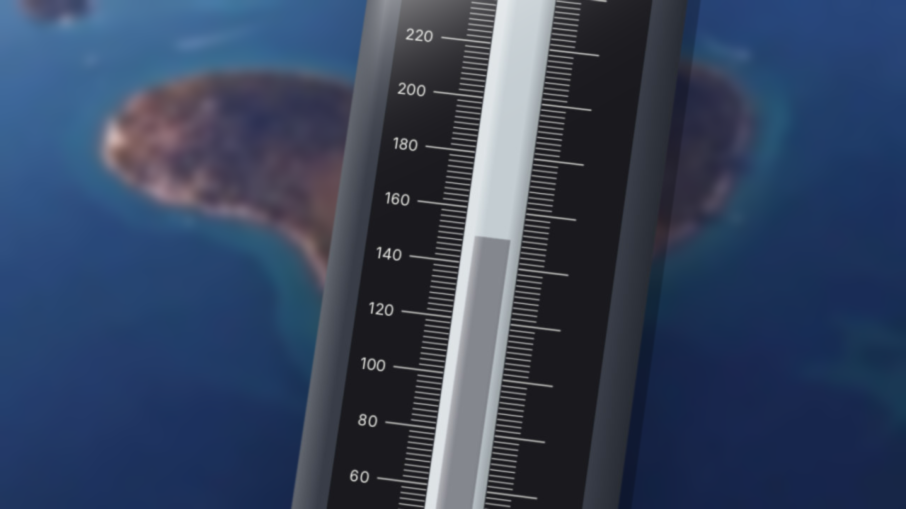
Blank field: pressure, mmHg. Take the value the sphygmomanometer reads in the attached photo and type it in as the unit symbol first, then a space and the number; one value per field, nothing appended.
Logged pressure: mmHg 150
